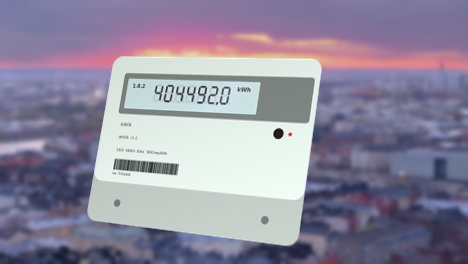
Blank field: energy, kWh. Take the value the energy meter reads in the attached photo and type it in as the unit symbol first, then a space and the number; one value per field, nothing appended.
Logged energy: kWh 404492.0
